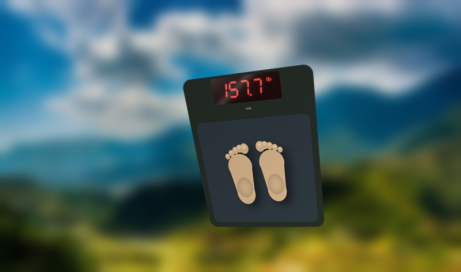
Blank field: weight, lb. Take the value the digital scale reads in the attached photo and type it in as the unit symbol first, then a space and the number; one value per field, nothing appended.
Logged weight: lb 157.7
